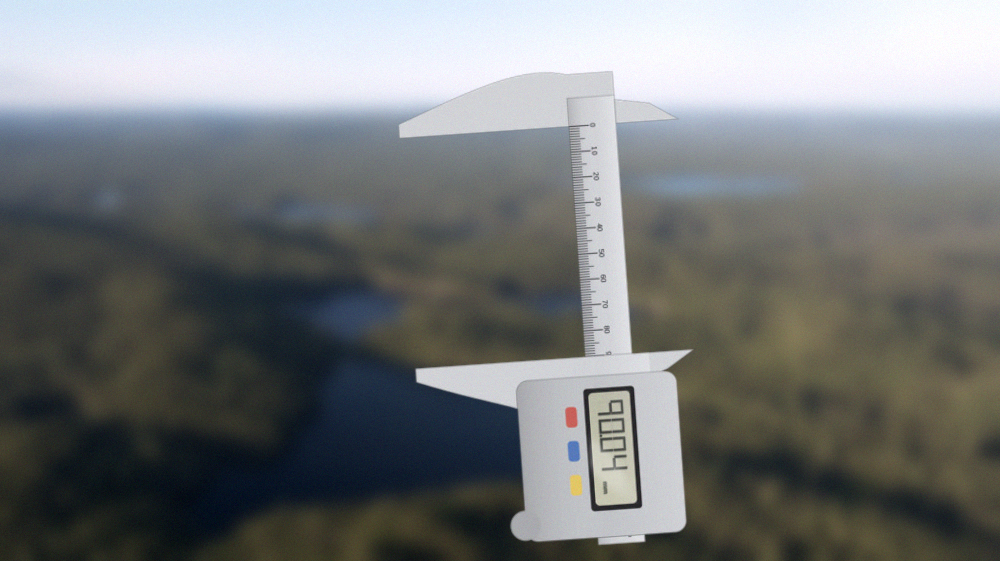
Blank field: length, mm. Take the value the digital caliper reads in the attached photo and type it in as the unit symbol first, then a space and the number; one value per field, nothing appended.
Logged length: mm 90.04
